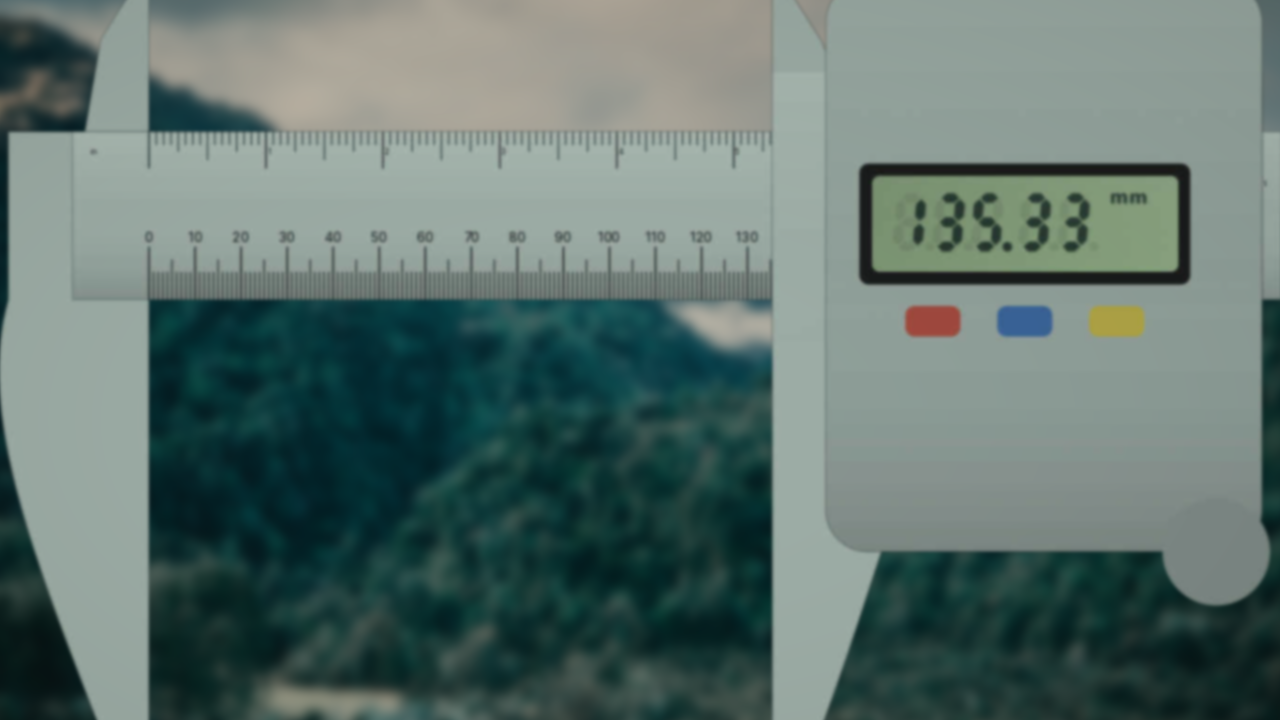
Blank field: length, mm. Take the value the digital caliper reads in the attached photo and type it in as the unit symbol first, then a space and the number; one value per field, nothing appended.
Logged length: mm 135.33
